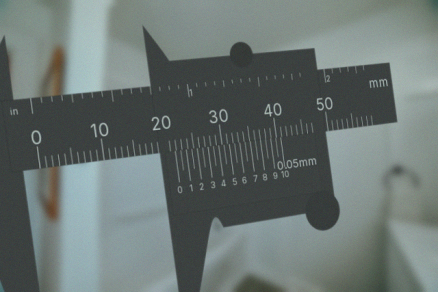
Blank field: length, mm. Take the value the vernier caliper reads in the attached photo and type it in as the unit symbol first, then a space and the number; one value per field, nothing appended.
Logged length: mm 21.8
